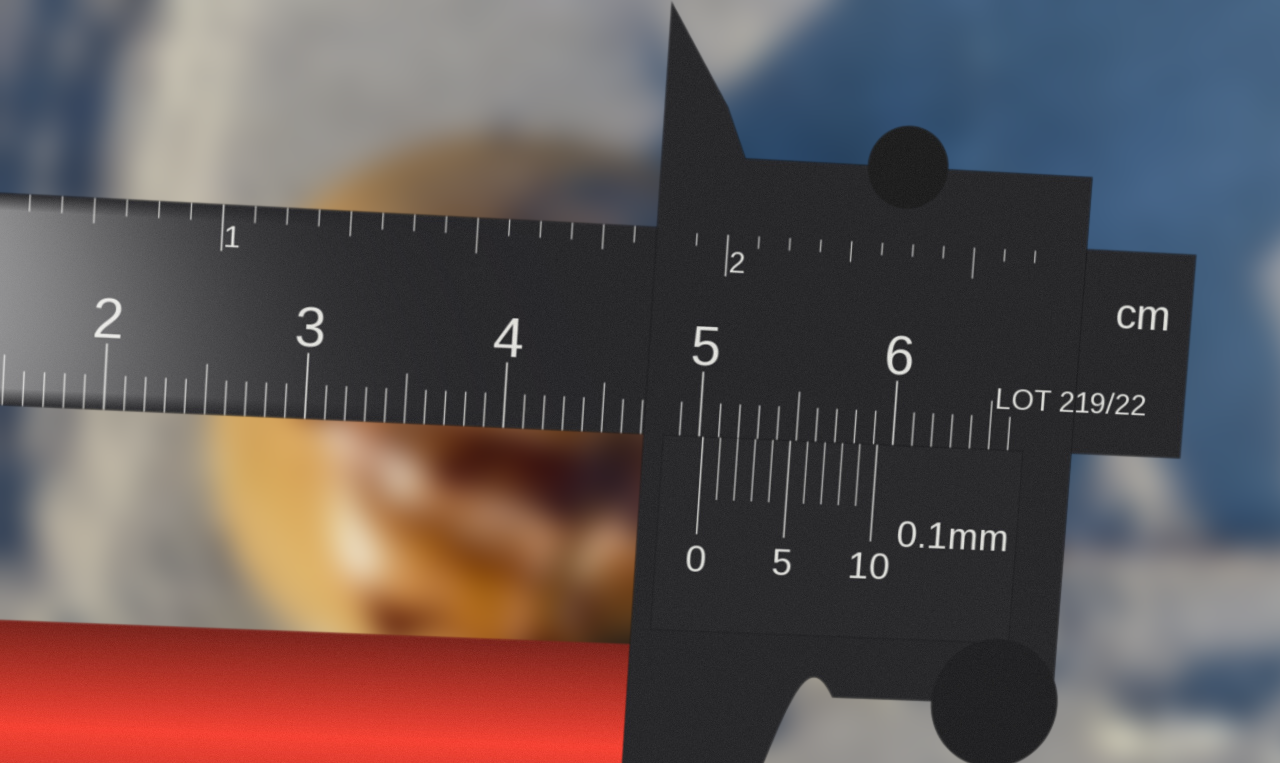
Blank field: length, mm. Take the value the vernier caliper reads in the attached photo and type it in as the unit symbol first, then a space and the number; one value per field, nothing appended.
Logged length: mm 50.2
